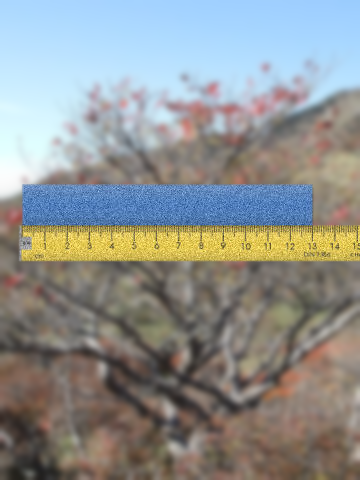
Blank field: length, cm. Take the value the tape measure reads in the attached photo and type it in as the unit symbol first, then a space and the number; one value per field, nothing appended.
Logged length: cm 13
